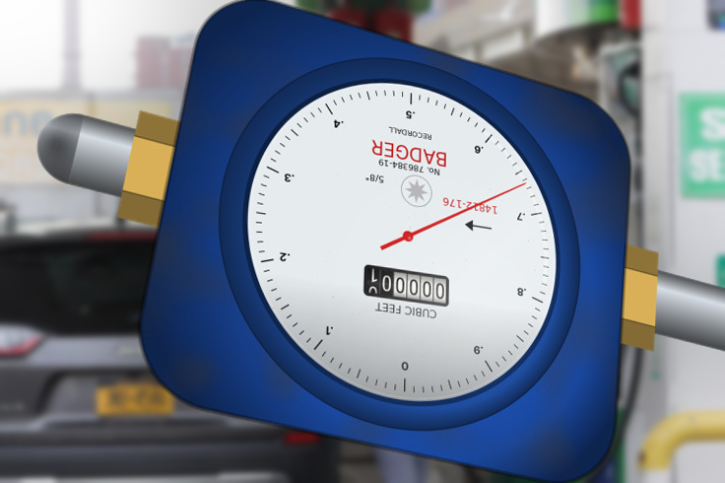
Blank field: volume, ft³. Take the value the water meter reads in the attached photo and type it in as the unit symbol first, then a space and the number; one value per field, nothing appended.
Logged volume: ft³ 0.66
